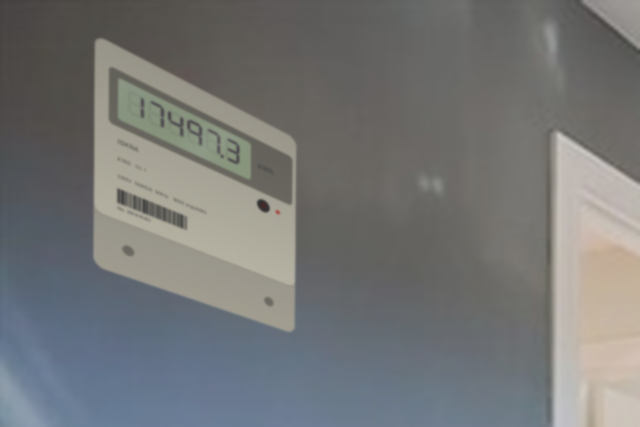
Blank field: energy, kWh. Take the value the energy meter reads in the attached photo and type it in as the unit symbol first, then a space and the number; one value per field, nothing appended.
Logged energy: kWh 17497.3
